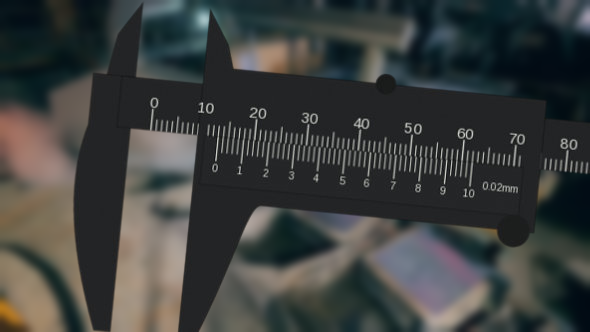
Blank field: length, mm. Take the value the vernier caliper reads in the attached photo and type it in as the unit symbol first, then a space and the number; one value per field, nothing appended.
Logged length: mm 13.0
